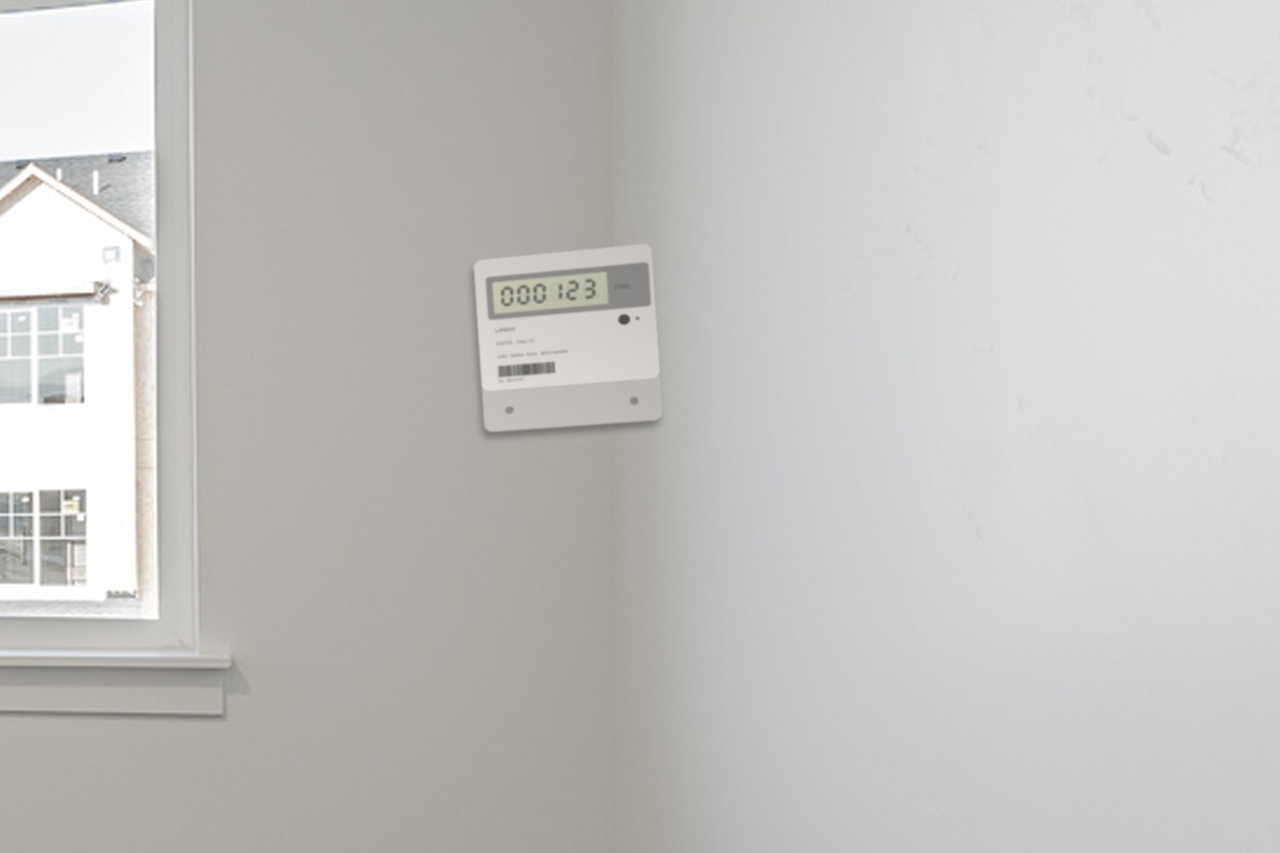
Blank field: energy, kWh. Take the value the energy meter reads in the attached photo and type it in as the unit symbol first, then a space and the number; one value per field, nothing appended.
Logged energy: kWh 123
